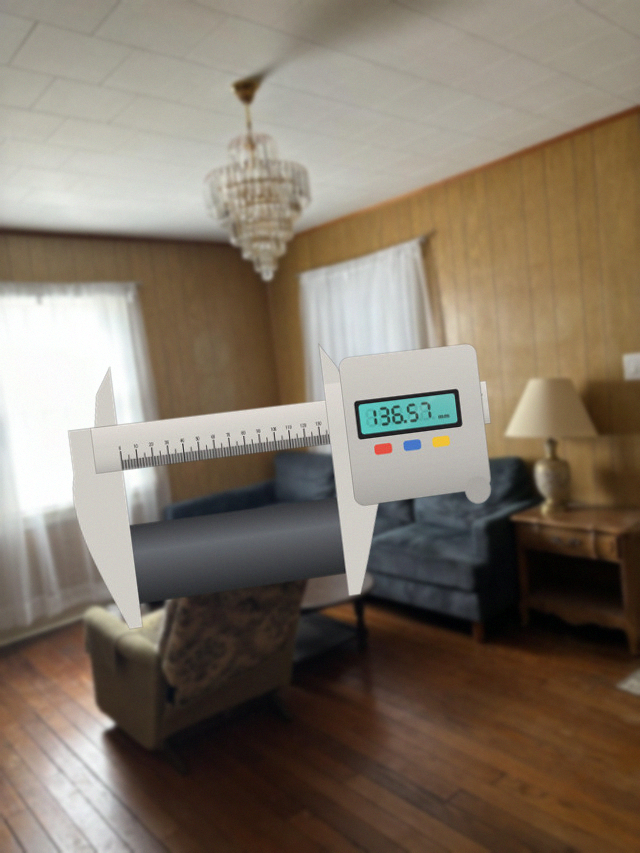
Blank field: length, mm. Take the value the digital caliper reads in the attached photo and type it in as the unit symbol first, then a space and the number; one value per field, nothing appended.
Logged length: mm 136.57
